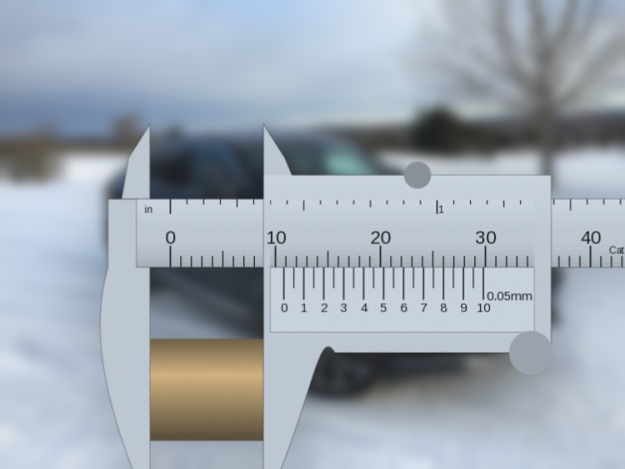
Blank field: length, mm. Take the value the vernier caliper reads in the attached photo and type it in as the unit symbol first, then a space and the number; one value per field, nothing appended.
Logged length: mm 10.8
